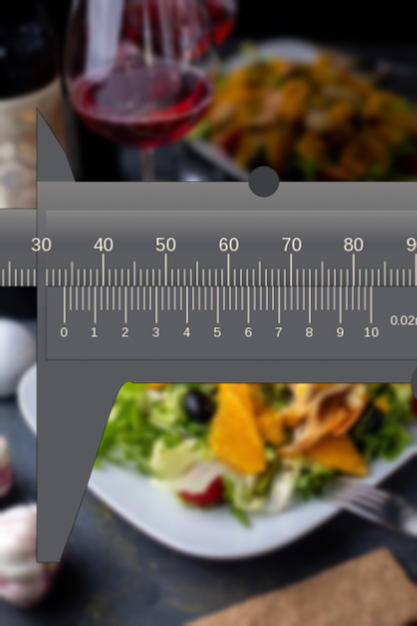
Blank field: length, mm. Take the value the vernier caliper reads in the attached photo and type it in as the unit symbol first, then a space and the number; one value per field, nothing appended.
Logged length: mm 33.8
